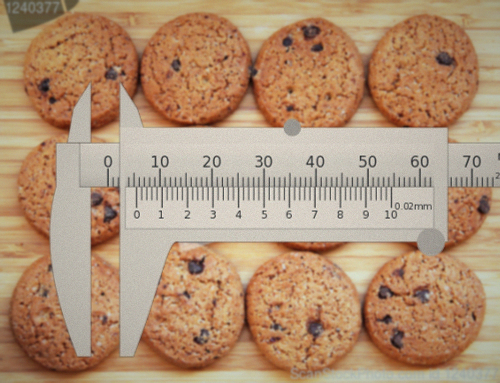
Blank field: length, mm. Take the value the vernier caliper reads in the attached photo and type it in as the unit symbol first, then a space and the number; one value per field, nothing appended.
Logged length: mm 5.5
